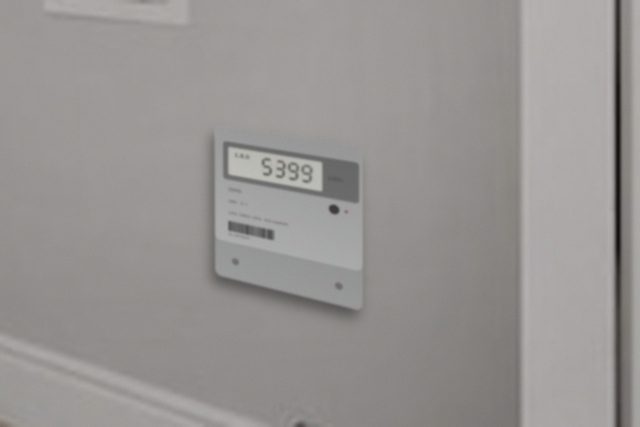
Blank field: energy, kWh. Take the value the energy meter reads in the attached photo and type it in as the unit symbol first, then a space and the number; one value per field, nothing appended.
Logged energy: kWh 5399
